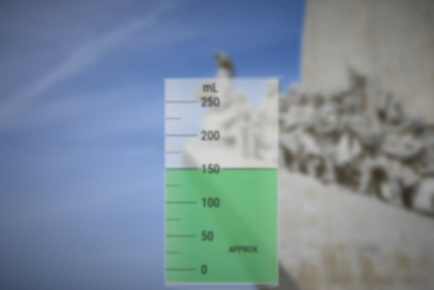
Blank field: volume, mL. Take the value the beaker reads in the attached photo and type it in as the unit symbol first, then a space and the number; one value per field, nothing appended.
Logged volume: mL 150
